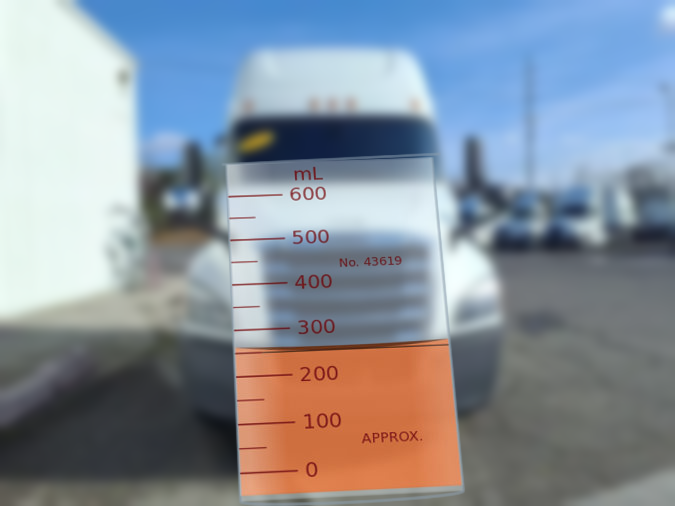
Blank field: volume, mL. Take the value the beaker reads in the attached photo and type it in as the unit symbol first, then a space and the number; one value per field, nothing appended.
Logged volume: mL 250
